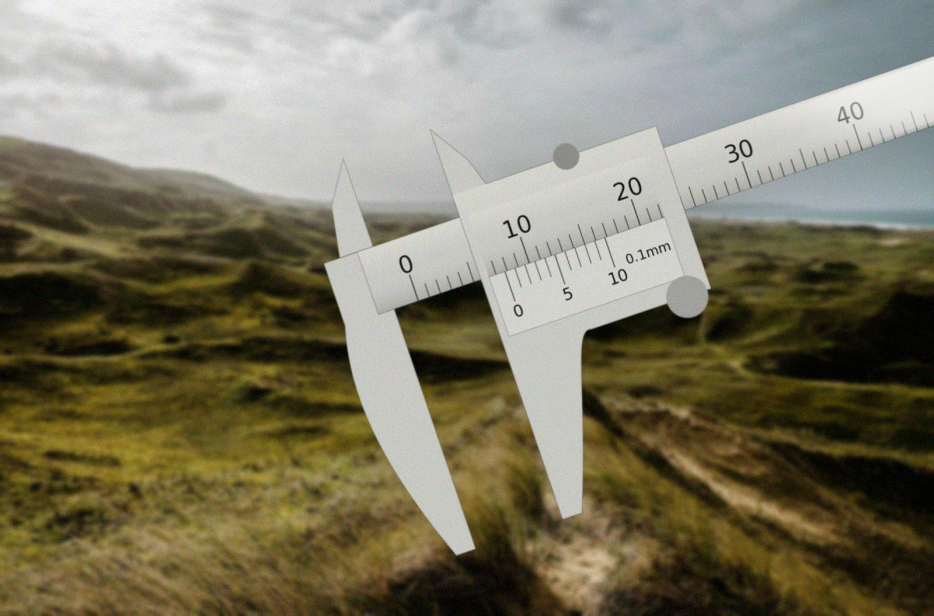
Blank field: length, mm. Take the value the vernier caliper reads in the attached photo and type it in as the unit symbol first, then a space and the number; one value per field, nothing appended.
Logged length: mm 7.8
